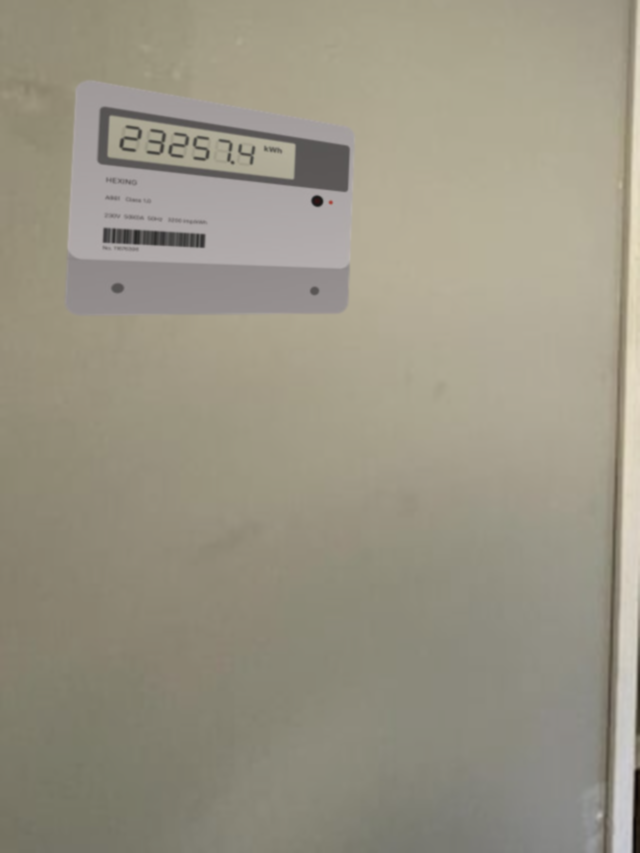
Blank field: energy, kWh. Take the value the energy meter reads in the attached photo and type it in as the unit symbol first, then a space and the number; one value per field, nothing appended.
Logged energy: kWh 23257.4
